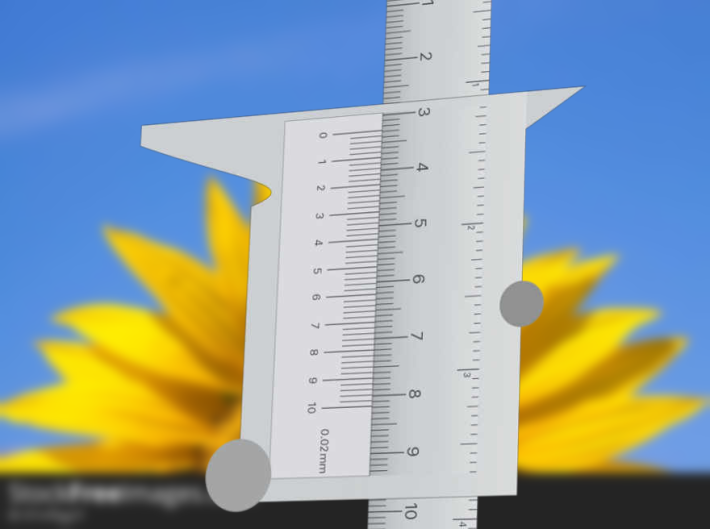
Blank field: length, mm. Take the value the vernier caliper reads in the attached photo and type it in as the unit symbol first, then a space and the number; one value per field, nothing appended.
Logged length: mm 32.8
